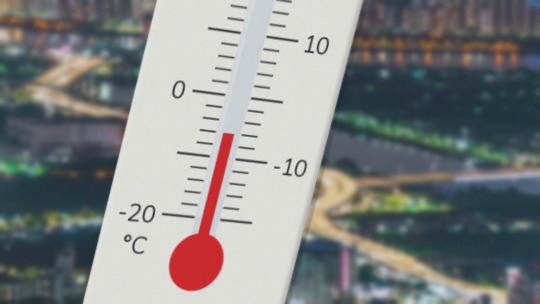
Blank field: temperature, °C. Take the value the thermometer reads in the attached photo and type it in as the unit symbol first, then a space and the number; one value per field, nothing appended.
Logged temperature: °C -6
